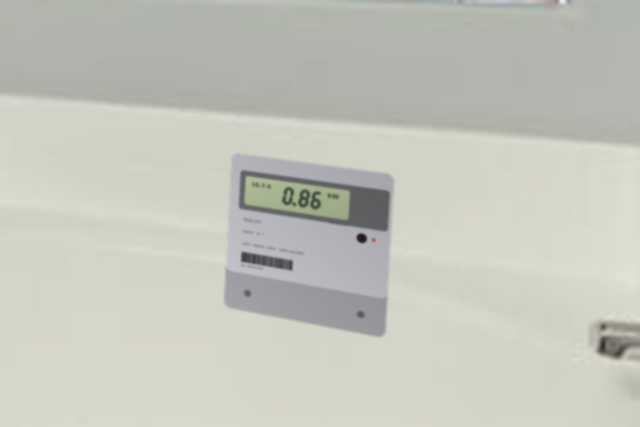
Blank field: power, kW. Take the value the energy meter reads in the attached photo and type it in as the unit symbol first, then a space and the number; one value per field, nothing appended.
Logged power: kW 0.86
